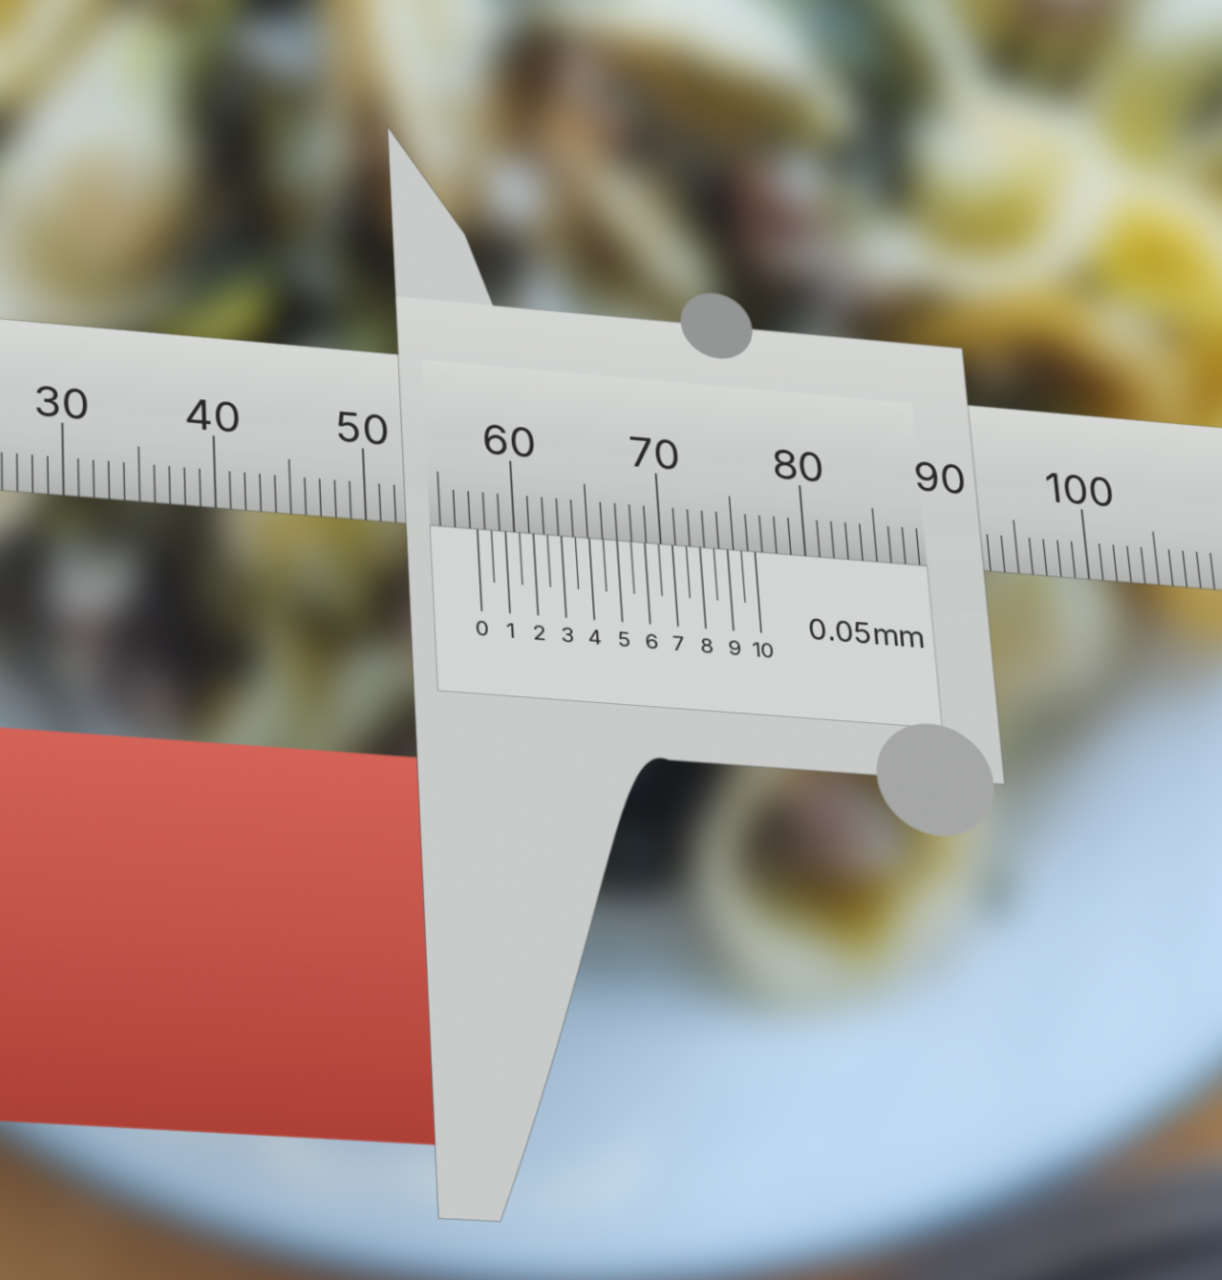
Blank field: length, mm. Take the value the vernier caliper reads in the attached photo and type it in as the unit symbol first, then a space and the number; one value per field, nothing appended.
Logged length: mm 57.5
